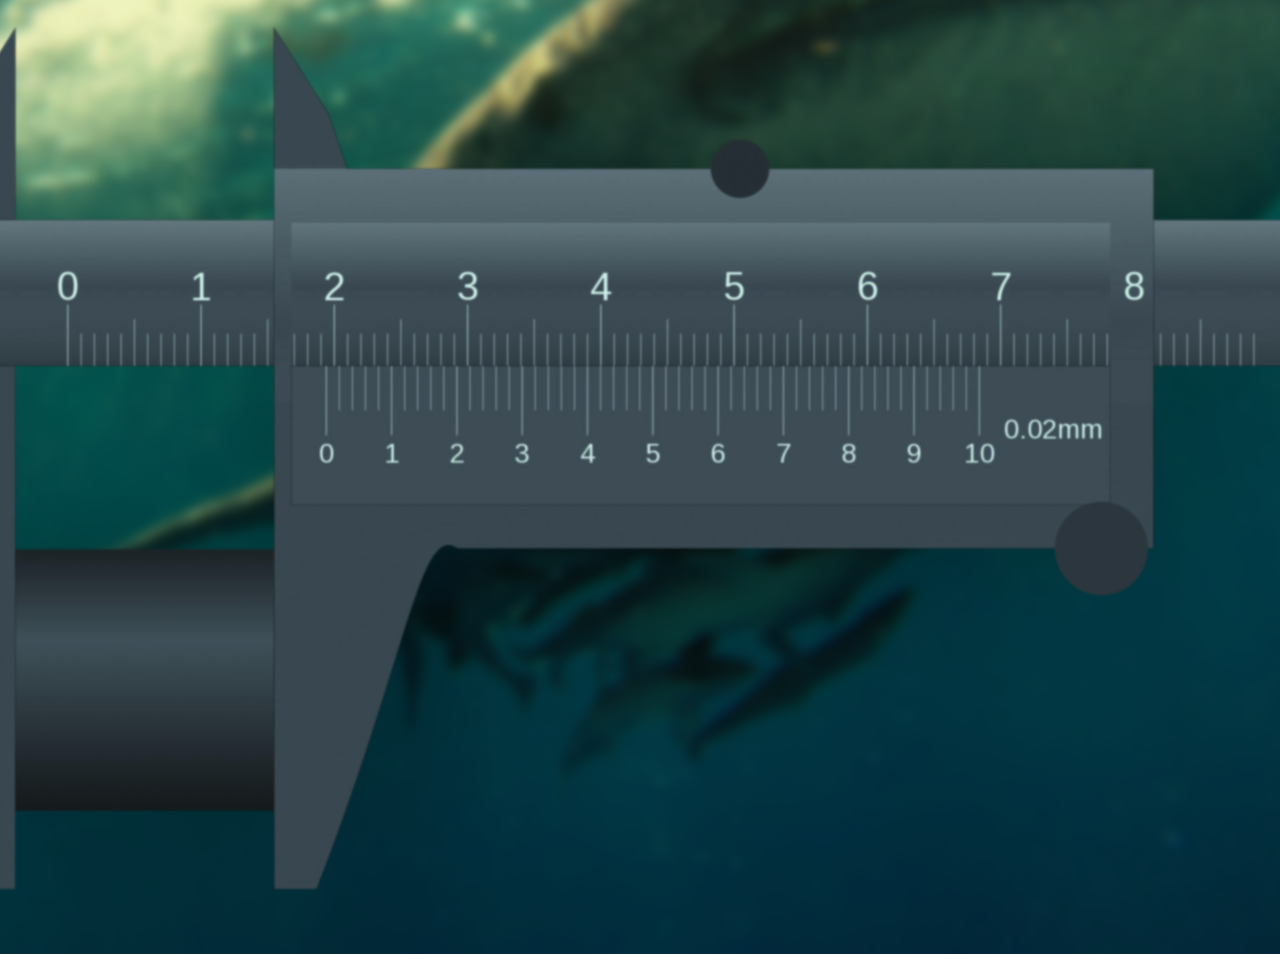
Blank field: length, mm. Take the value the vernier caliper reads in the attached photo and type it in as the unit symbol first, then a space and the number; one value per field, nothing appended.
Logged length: mm 19.4
